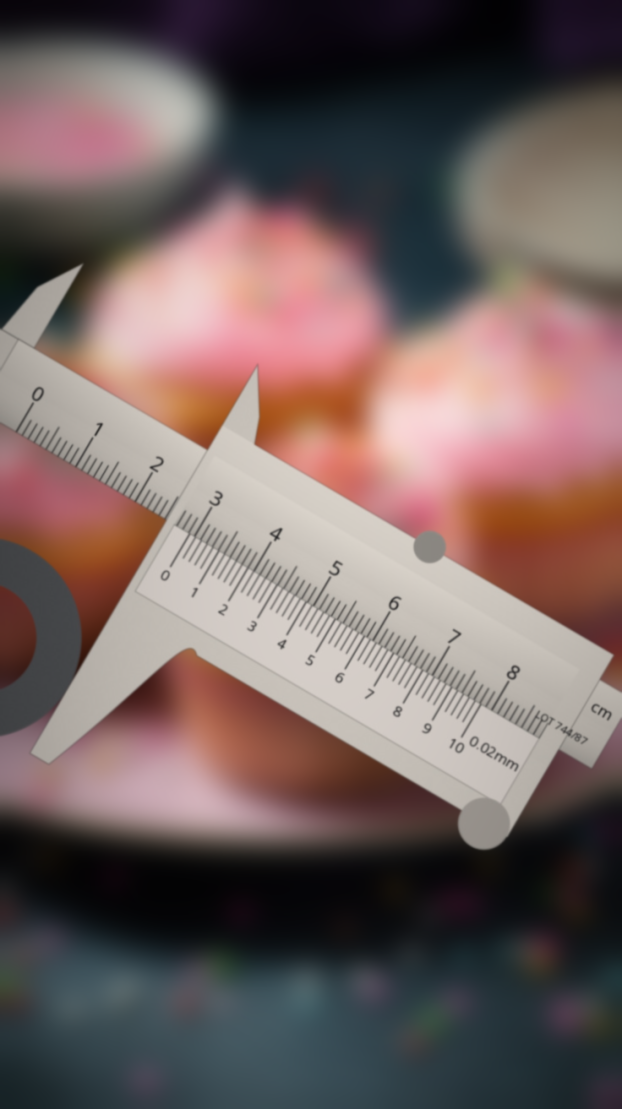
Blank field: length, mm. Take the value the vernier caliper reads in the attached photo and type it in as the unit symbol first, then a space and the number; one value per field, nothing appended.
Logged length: mm 29.2
